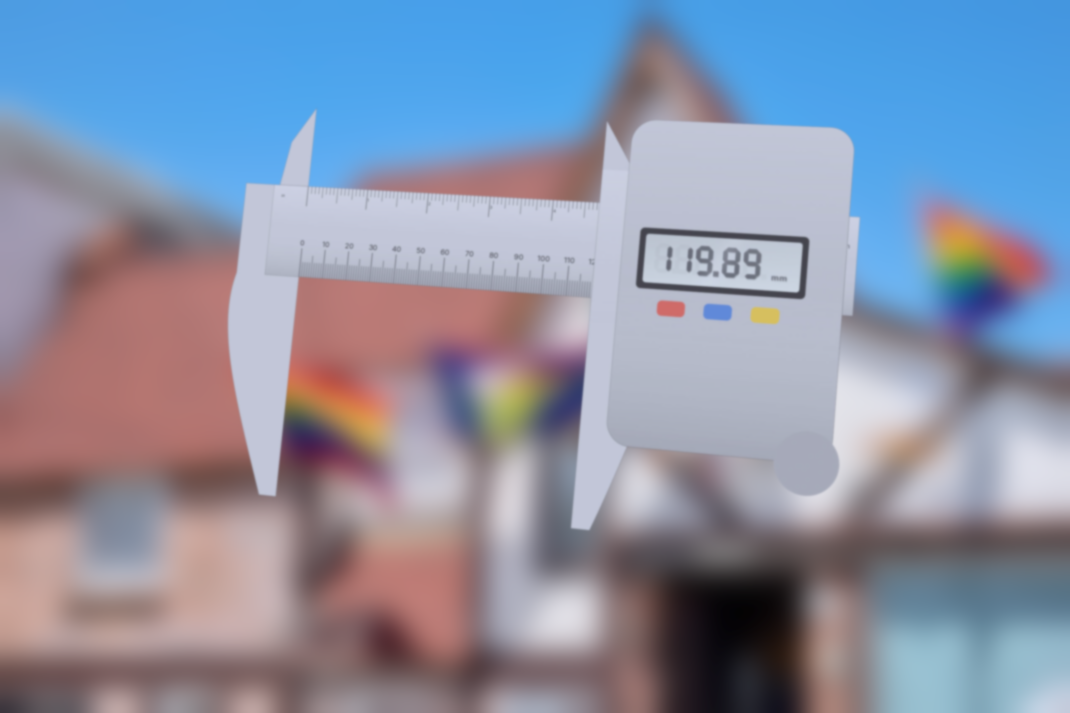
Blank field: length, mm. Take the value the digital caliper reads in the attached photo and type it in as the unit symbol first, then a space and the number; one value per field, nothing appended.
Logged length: mm 119.89
